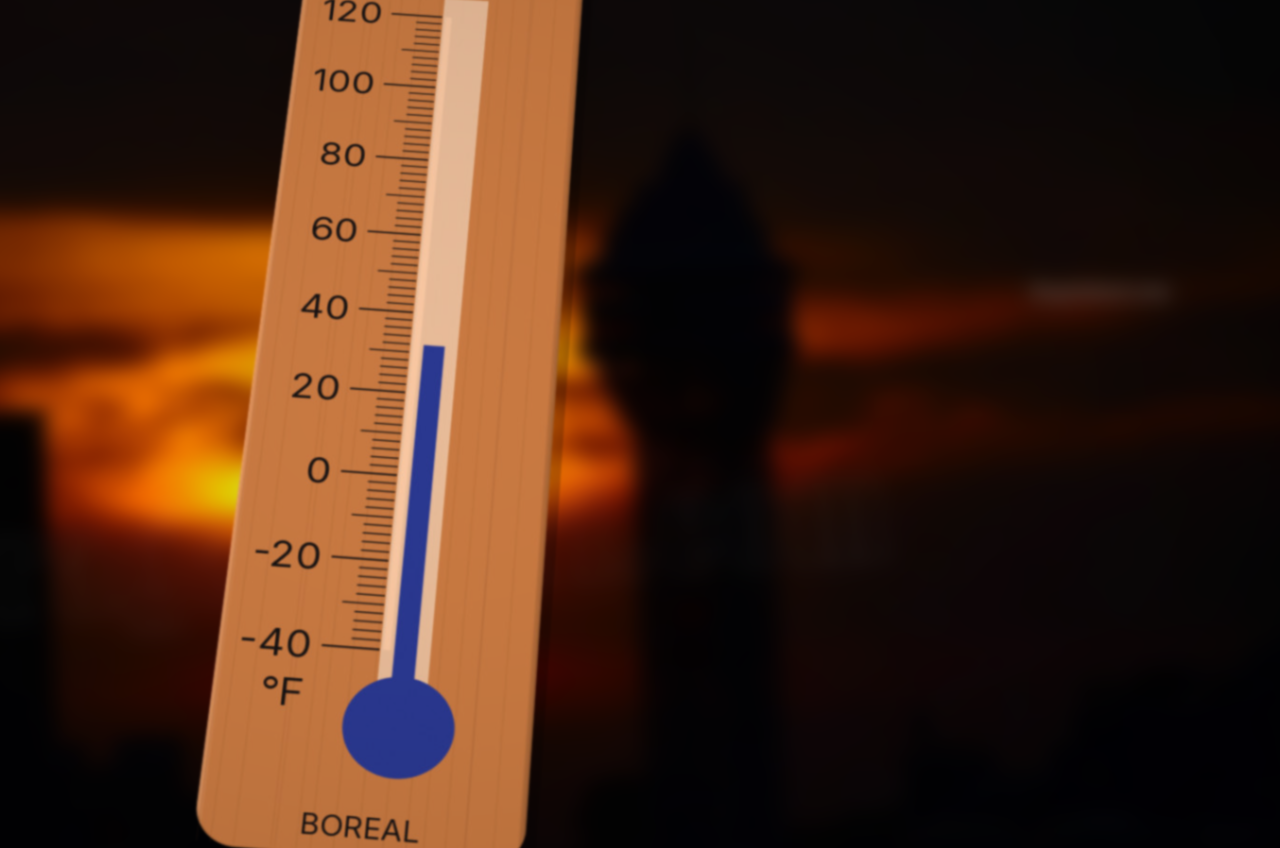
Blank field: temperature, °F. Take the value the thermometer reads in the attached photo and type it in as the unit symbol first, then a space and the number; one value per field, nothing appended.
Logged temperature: °F 32
